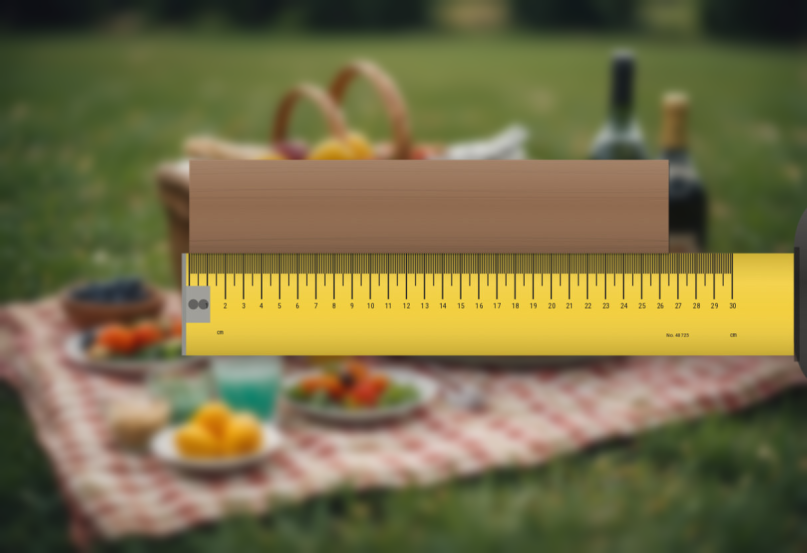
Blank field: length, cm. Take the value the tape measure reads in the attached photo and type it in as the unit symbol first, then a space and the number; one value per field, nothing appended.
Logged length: cm 26.5
